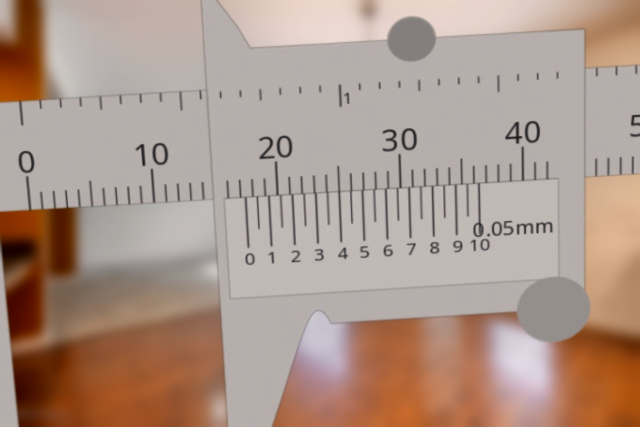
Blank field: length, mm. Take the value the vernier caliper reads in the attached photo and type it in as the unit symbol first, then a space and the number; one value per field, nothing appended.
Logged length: mm 17.4
